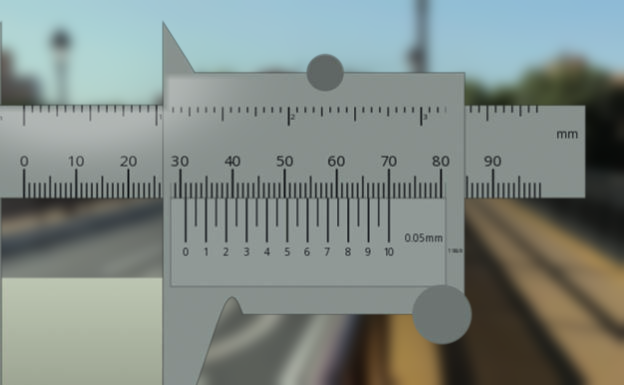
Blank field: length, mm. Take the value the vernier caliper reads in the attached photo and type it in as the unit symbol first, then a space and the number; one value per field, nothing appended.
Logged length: mm 31.0
